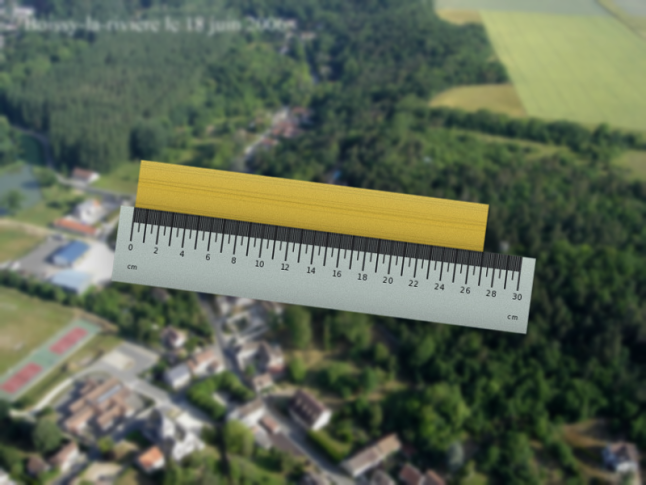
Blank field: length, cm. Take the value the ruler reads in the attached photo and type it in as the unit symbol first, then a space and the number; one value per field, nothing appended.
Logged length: cm 27
